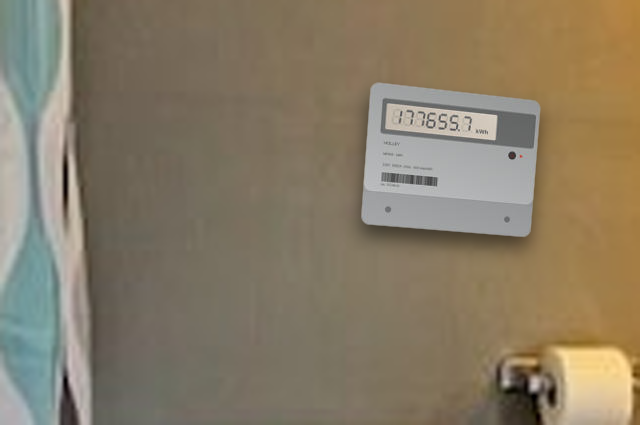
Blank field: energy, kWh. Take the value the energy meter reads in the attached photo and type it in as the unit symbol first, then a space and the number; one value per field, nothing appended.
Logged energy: kWh 177655.7
